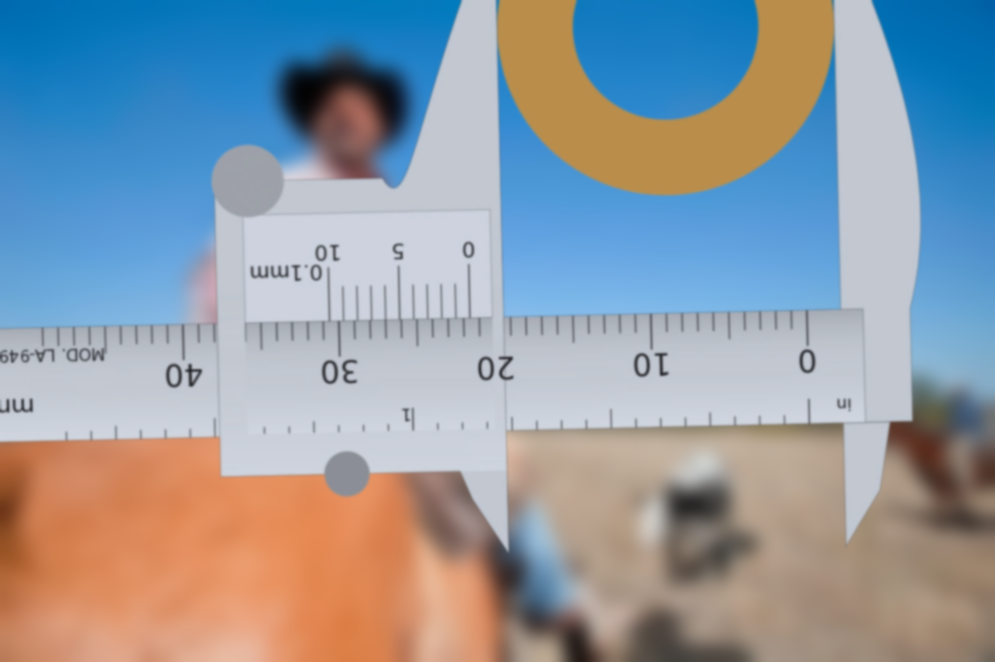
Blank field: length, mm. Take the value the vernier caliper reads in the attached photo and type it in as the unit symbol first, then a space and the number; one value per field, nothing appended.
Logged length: mm 21.6
